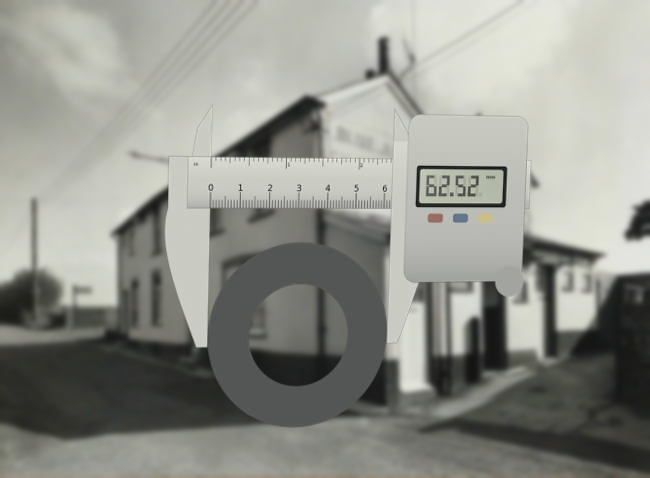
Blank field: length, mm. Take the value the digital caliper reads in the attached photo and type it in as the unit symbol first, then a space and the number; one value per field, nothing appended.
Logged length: mm 62.52
